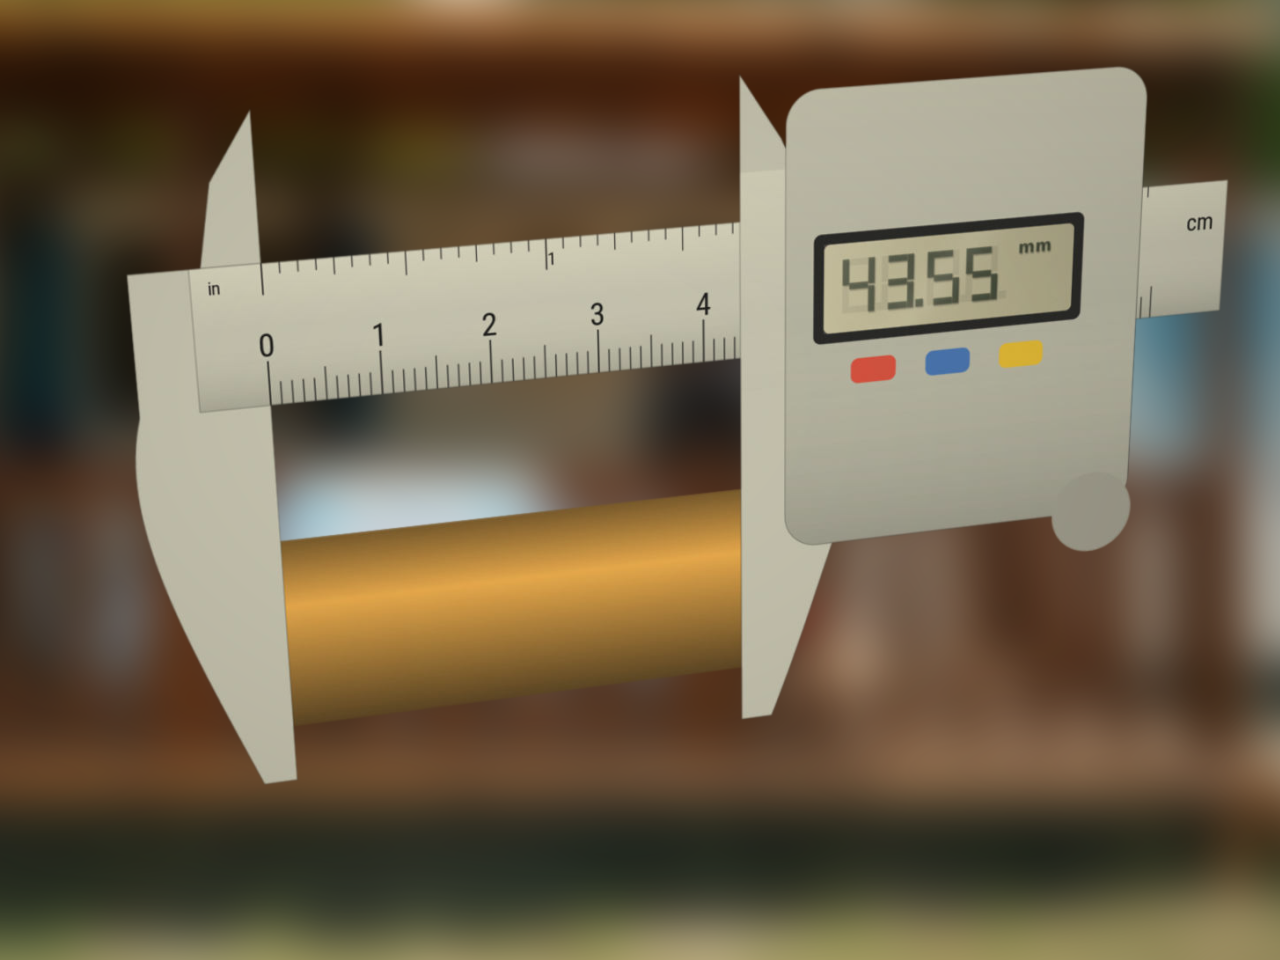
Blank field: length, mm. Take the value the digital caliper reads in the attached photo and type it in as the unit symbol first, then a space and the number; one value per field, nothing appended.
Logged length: mm 43.55
